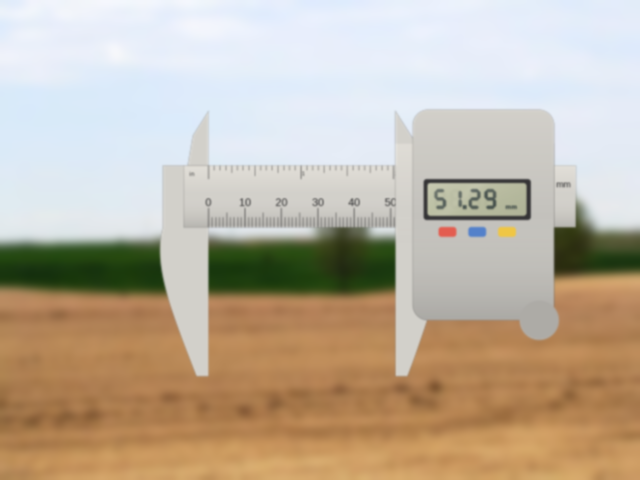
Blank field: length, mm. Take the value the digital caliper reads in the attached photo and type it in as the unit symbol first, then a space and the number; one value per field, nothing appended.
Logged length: mm 51.29
